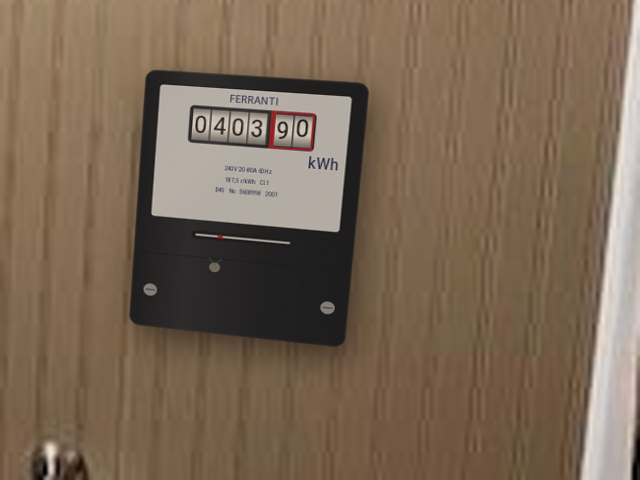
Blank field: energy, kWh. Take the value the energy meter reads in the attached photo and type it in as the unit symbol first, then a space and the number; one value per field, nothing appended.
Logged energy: kWh 403.90
